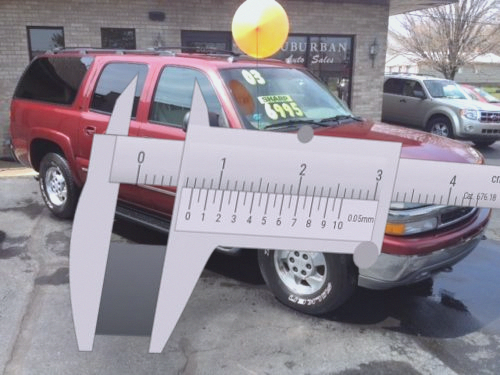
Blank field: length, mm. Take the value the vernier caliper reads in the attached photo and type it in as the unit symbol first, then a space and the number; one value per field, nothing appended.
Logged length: mm 6.8
